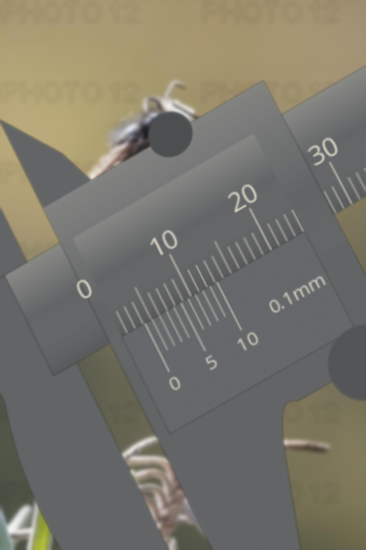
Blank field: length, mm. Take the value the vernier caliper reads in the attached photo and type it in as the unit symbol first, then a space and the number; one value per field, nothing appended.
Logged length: mm 4.2
